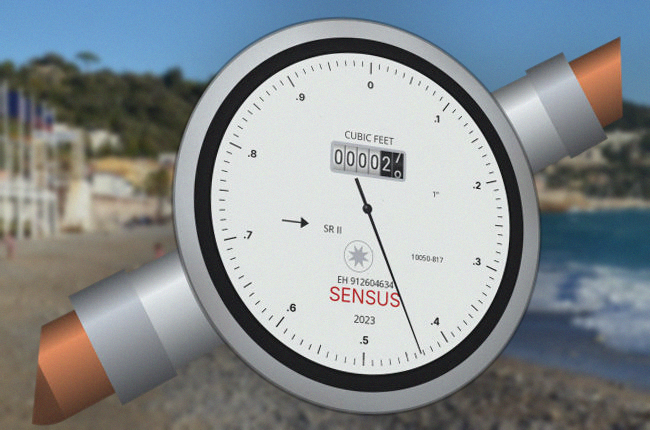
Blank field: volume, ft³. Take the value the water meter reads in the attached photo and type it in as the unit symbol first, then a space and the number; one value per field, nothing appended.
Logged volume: ft³ 27.43
